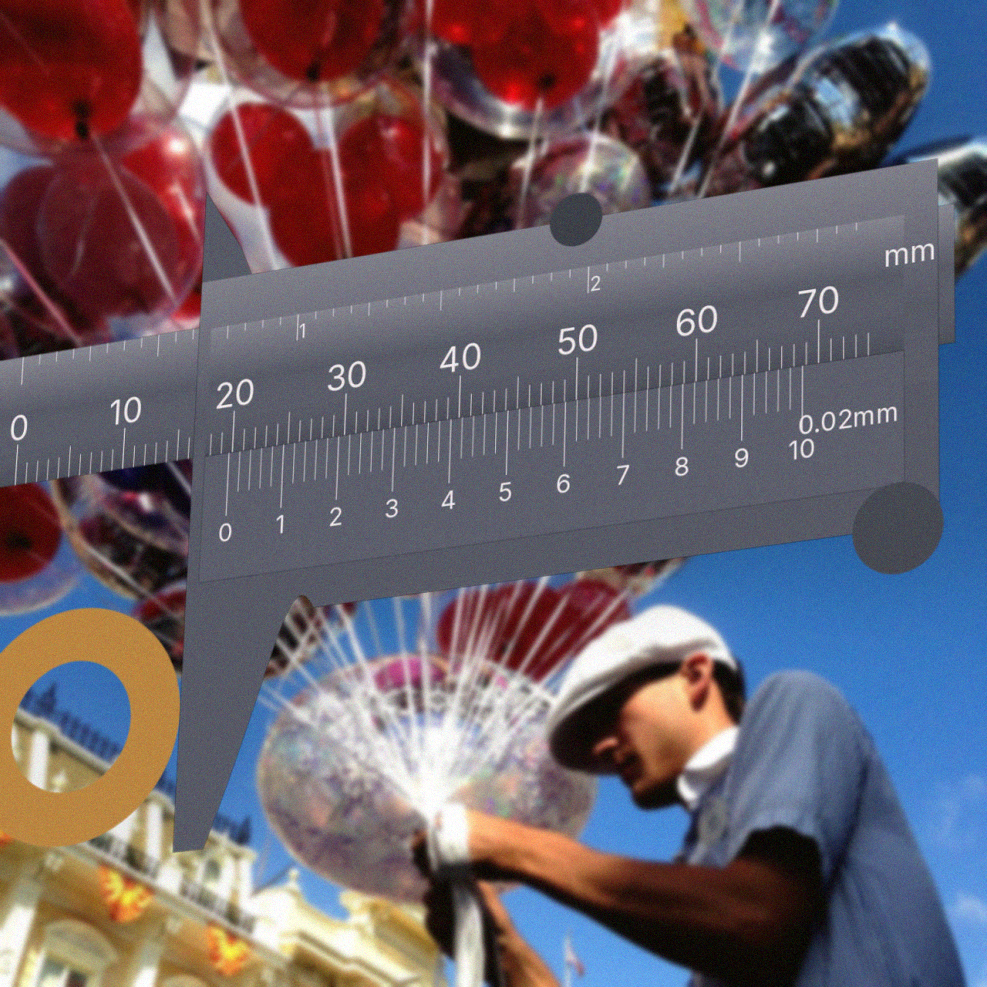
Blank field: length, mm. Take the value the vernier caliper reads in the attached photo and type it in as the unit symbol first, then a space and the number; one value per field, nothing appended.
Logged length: mm 19.7
